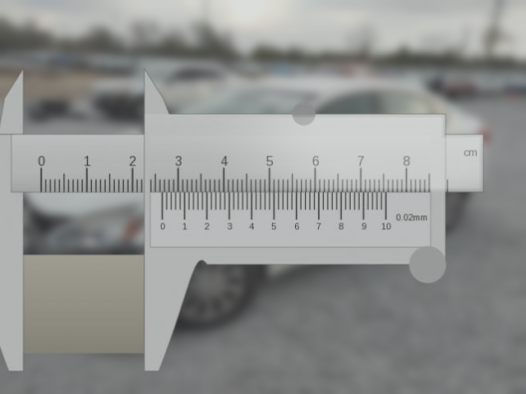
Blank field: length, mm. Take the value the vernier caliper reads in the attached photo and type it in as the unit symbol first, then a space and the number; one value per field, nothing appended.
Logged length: mm 26.5
